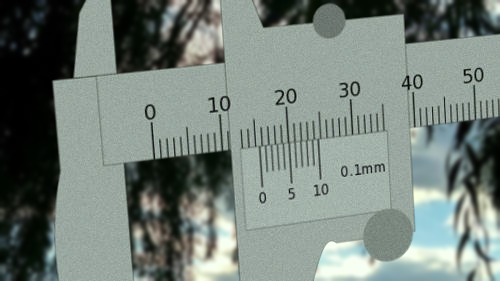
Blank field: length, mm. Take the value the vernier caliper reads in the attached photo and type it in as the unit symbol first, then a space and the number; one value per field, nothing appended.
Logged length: mm 15.6
